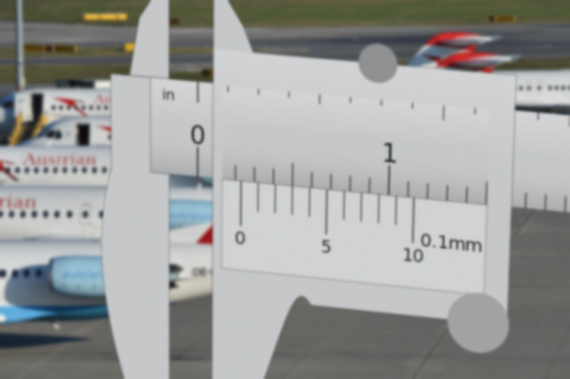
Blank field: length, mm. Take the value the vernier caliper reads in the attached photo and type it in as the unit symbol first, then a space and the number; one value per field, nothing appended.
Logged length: mm 2.3
